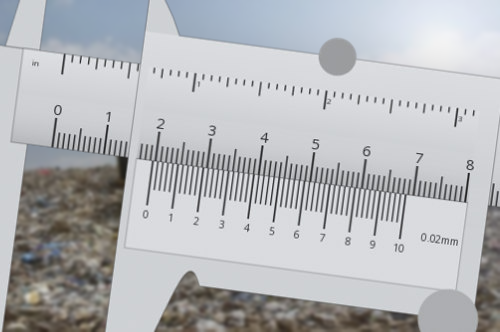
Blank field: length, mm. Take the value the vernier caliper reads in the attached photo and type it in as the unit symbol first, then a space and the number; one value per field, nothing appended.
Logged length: mm 19.5
